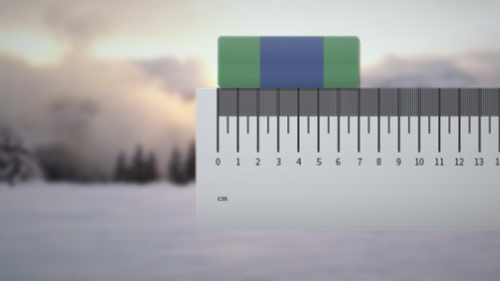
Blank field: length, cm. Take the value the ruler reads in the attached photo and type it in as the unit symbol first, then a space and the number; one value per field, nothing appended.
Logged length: cm 7
